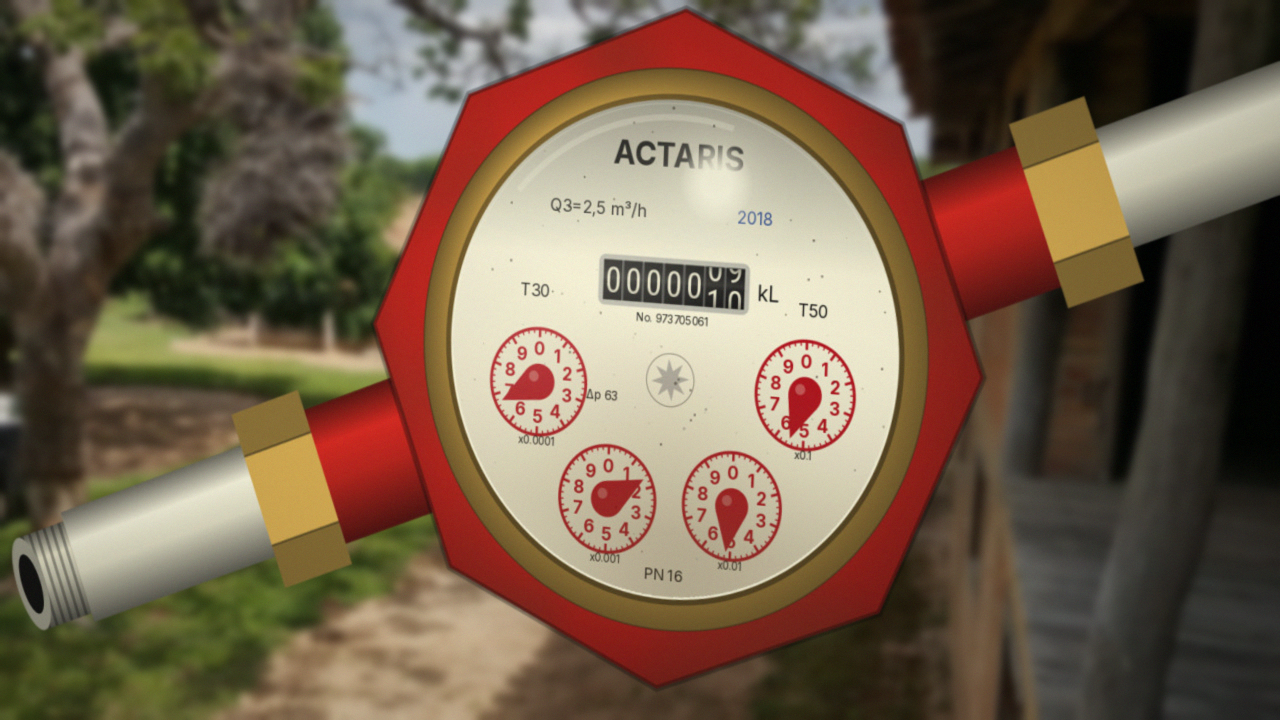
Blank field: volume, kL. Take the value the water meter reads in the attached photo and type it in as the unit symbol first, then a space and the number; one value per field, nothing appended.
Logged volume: kL 9.5516
